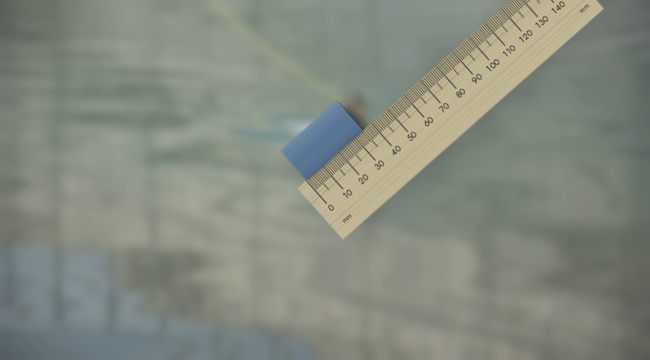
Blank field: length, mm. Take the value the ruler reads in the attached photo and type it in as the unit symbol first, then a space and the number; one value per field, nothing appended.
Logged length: mm 35
